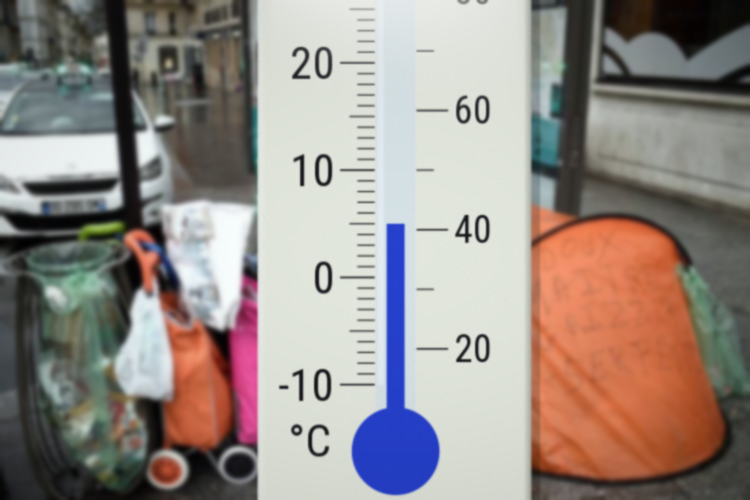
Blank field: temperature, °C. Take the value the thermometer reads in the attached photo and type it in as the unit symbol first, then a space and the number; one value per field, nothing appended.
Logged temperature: °C 5
